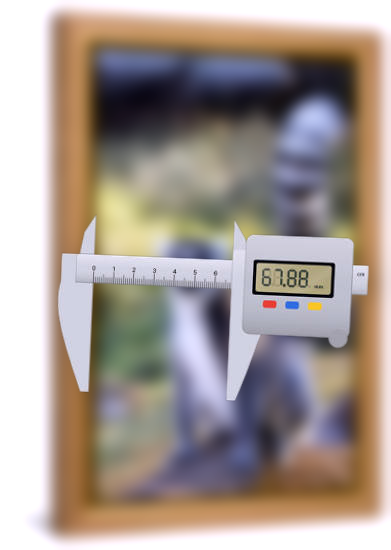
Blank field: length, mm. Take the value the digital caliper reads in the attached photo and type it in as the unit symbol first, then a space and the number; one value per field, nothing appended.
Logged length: mm 67.88
